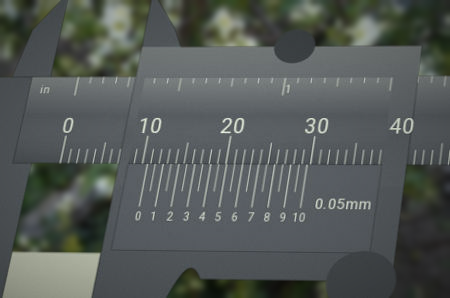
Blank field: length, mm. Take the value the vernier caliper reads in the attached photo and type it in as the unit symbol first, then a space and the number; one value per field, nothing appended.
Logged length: mm 10.6
